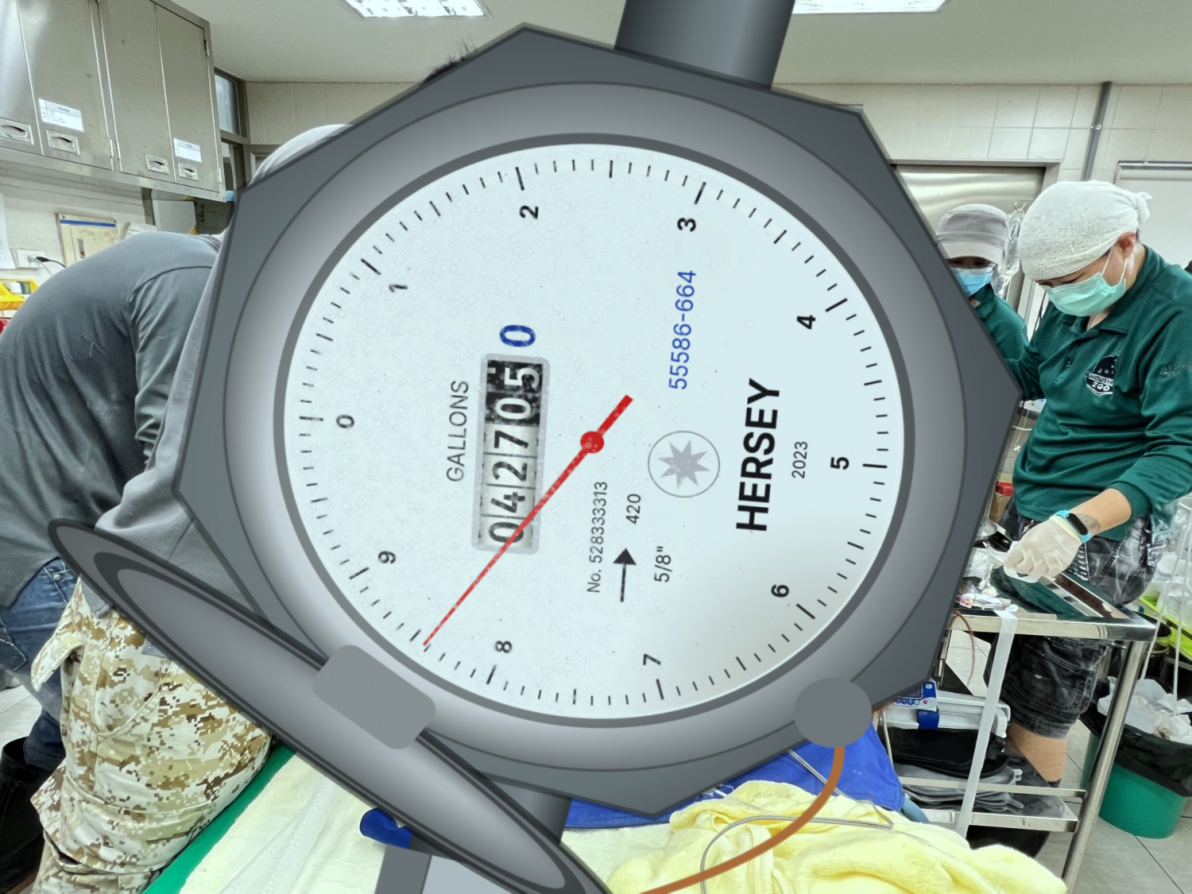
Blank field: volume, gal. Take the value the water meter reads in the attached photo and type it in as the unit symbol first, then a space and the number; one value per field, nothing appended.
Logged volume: gal 427048.4
